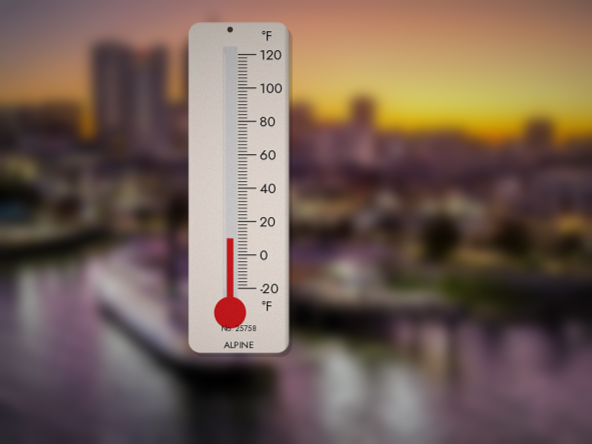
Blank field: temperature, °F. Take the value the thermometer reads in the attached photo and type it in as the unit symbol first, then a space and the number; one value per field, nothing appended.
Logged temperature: °F 10
